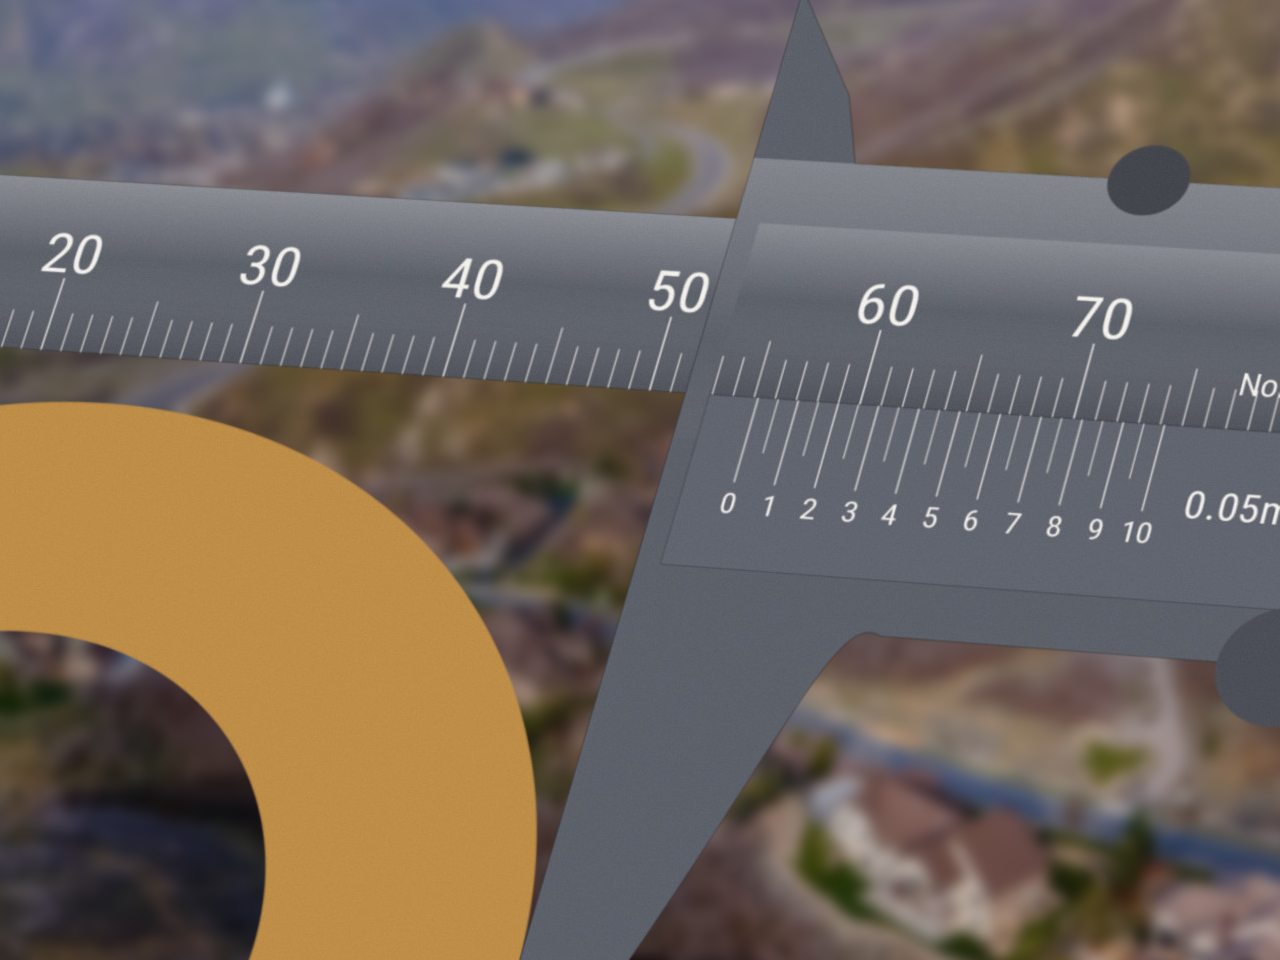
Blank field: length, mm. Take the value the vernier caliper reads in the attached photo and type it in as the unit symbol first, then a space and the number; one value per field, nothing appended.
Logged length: mm 55.2
